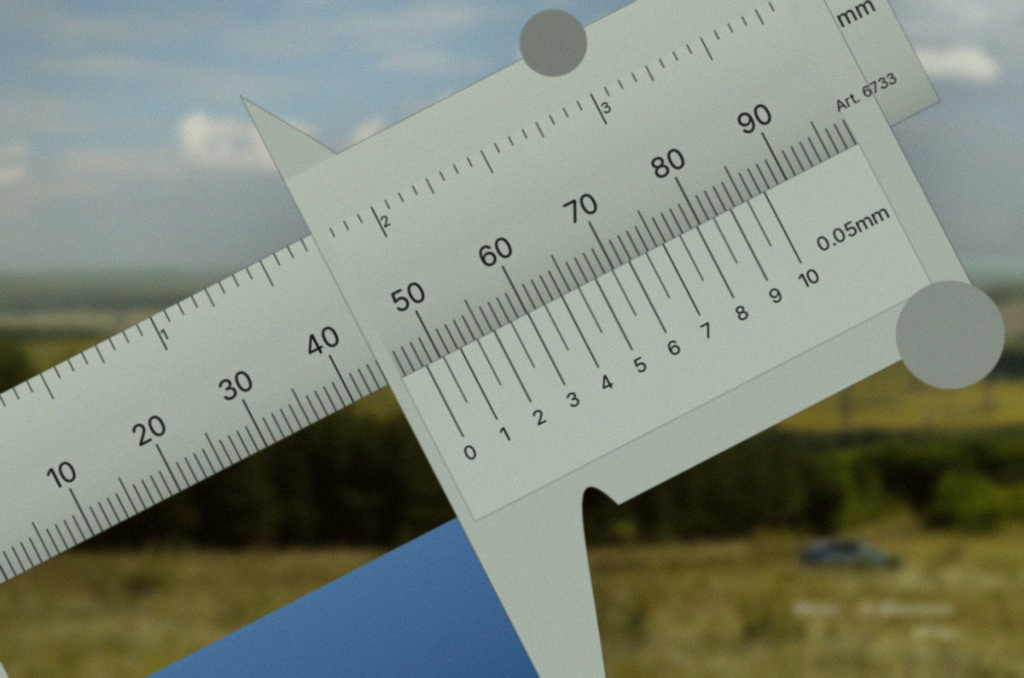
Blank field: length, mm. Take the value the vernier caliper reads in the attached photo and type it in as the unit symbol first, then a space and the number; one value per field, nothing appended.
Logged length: mm 48.4
